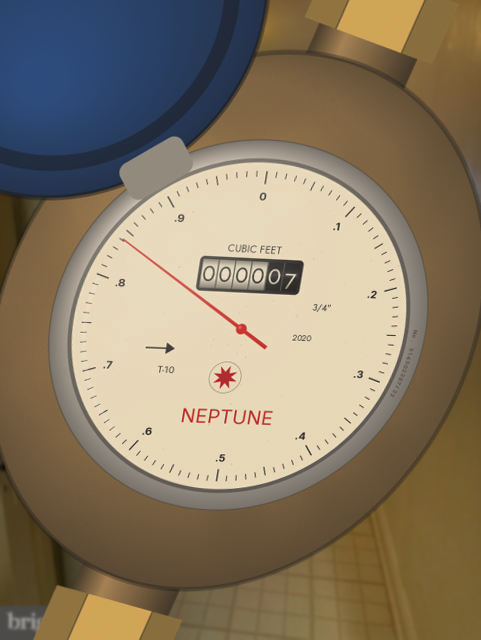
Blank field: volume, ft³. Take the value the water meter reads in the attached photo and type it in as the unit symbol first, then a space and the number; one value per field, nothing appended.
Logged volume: ft³ 6.84
